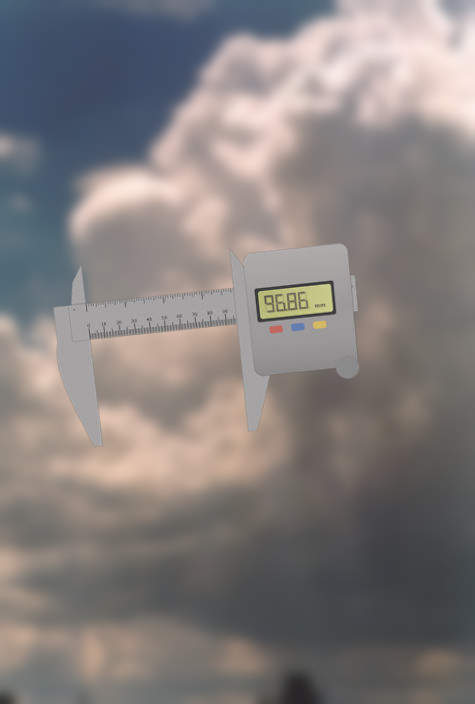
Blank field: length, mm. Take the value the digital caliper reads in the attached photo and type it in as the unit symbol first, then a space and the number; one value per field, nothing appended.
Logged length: mm 96.86
